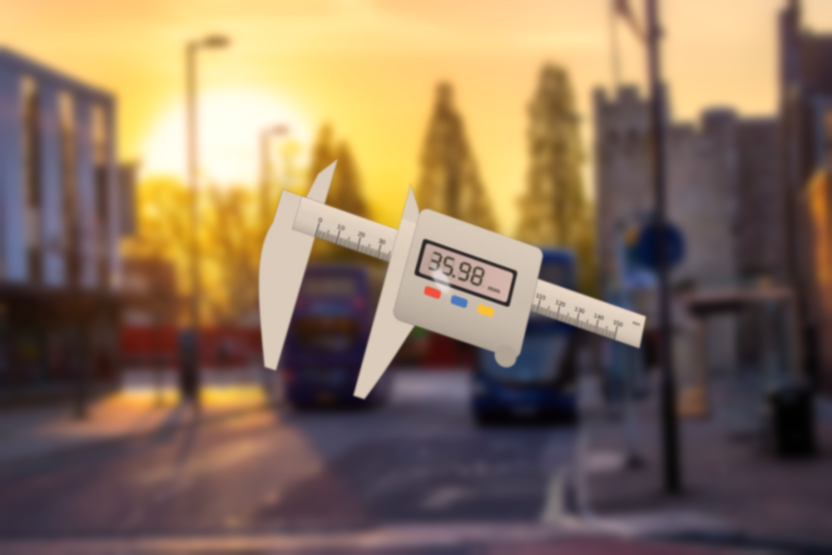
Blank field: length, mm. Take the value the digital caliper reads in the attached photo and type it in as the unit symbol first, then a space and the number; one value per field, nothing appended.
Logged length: mm 35.98
